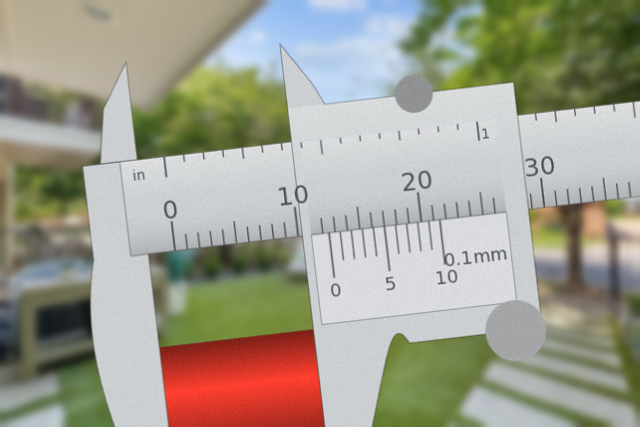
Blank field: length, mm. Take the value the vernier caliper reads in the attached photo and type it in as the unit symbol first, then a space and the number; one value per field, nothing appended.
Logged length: mm 12.5
